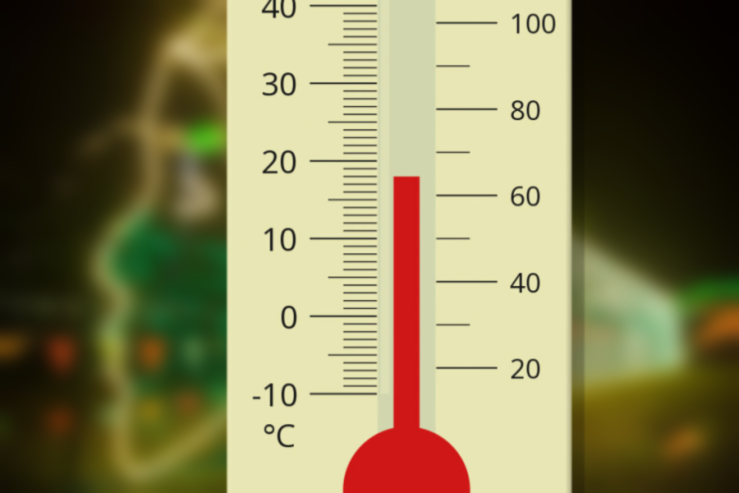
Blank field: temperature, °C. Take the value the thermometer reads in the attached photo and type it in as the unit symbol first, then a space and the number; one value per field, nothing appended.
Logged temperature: °C 18
